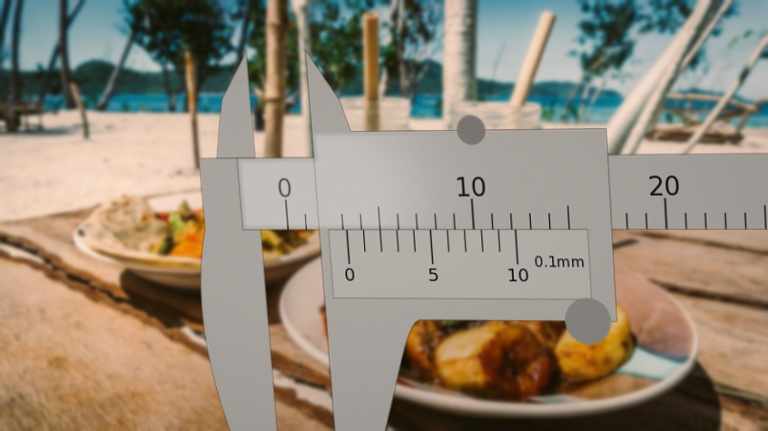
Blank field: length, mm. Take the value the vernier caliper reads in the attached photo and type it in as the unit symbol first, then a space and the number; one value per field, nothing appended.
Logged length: mm 3.2
